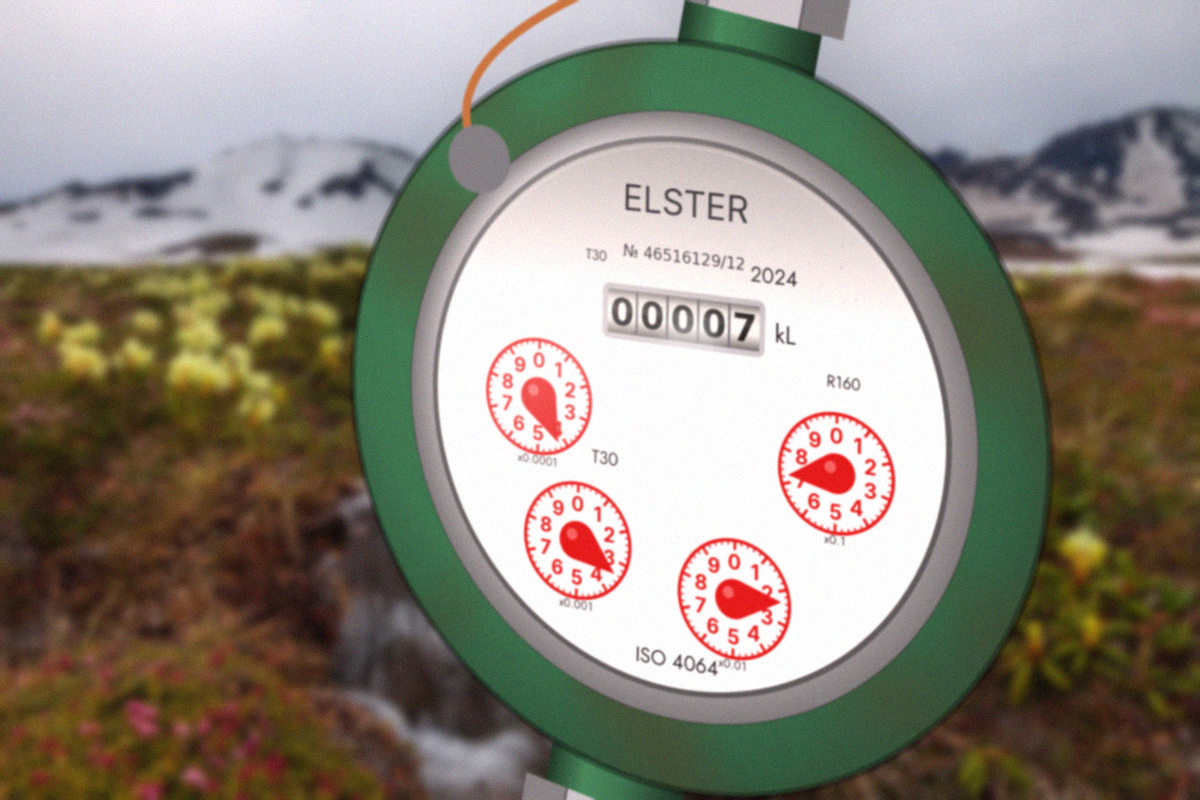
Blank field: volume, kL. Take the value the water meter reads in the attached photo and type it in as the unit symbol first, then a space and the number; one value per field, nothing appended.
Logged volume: kL 7.7234
